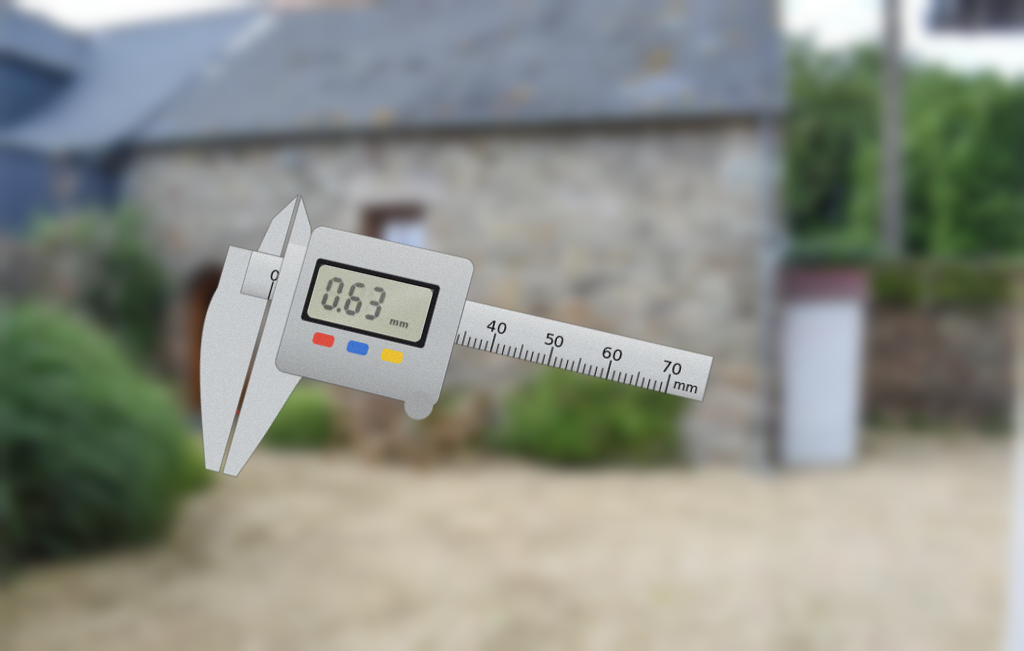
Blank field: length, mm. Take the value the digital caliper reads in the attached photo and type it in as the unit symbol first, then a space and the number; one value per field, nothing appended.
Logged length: mm 0.63
